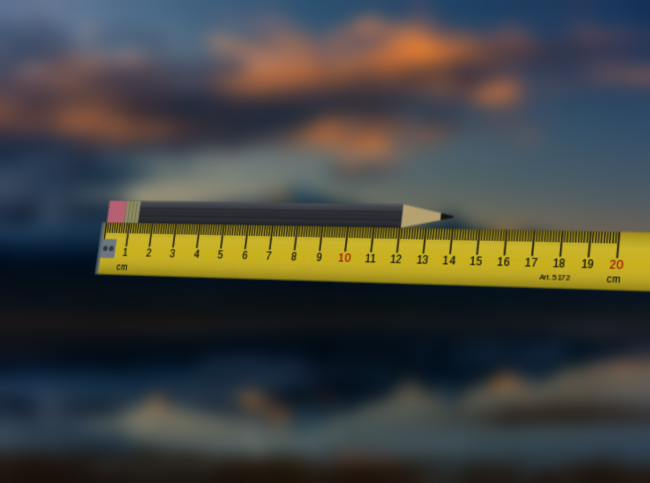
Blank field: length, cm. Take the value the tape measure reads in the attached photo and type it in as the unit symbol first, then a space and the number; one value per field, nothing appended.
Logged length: cm 14
